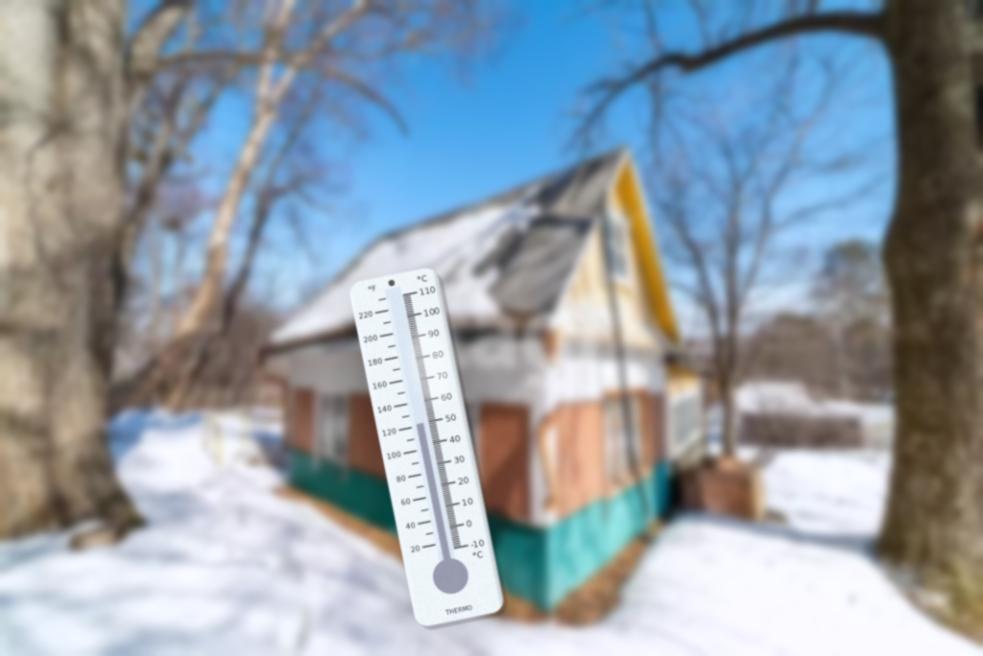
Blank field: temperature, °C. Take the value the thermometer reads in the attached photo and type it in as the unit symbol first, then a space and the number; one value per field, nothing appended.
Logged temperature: °C 50
